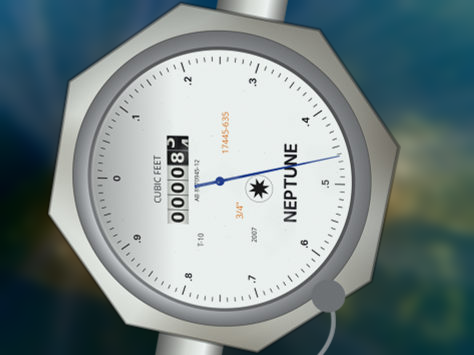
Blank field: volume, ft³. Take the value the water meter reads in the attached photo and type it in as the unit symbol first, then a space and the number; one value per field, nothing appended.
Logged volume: ft³ 83.46
